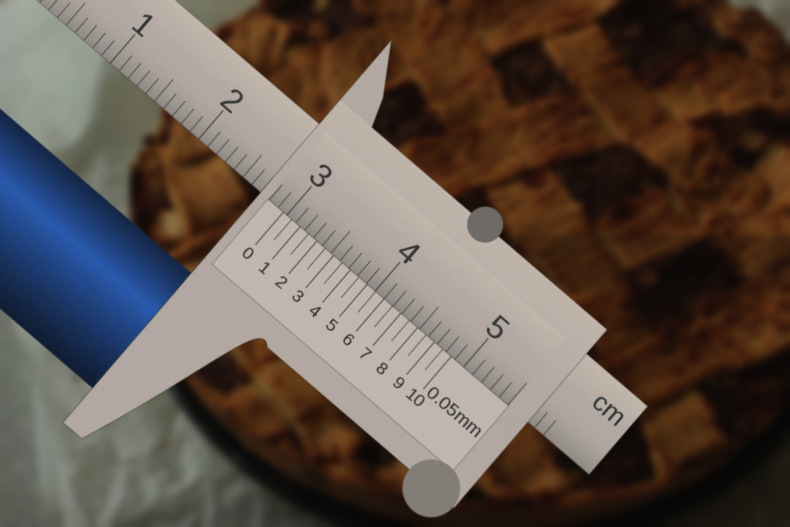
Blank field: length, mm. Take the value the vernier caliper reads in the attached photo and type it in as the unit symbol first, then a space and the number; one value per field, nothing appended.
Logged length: mm 29.6
